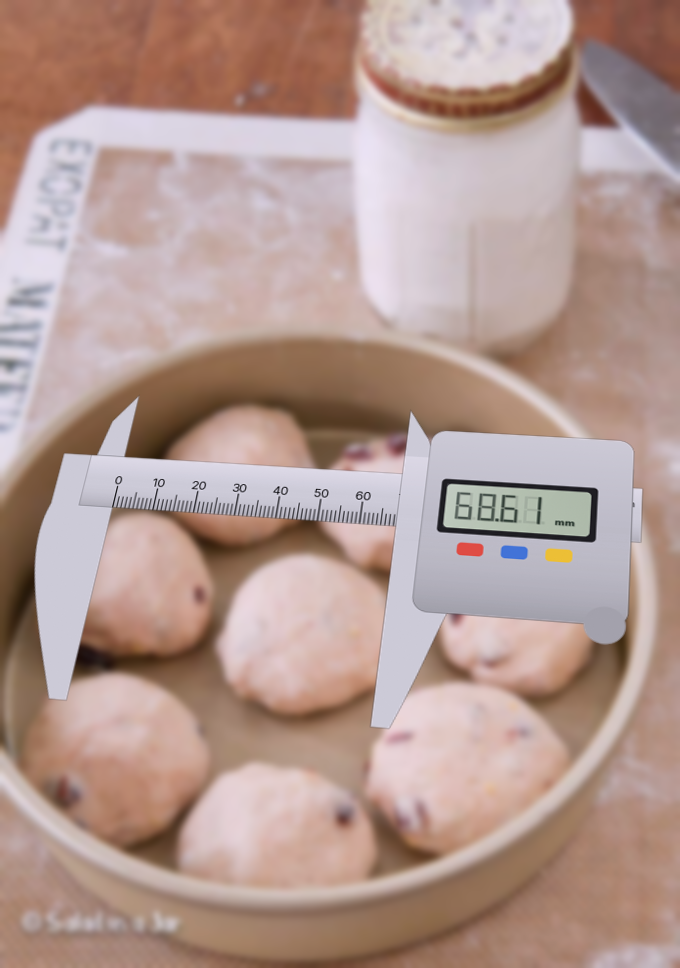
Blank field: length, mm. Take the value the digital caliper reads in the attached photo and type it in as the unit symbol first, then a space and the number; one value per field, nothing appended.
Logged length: mm 68.61
